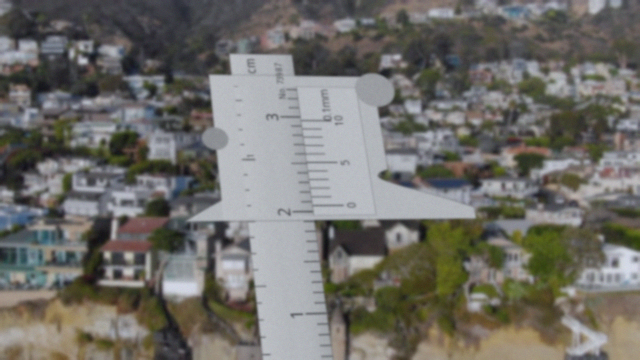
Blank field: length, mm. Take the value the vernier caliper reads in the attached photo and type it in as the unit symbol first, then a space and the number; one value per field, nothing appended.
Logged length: mm 20.6
